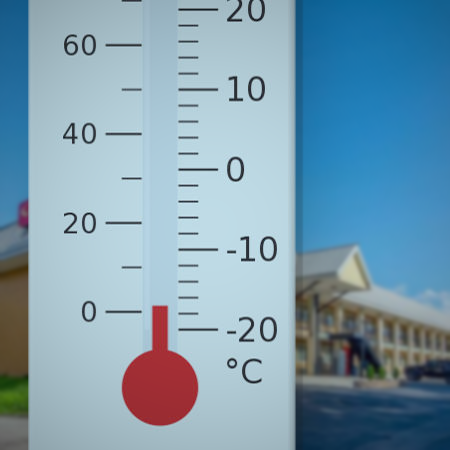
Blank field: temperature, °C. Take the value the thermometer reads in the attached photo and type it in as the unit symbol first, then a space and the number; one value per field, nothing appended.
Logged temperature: °C -17
